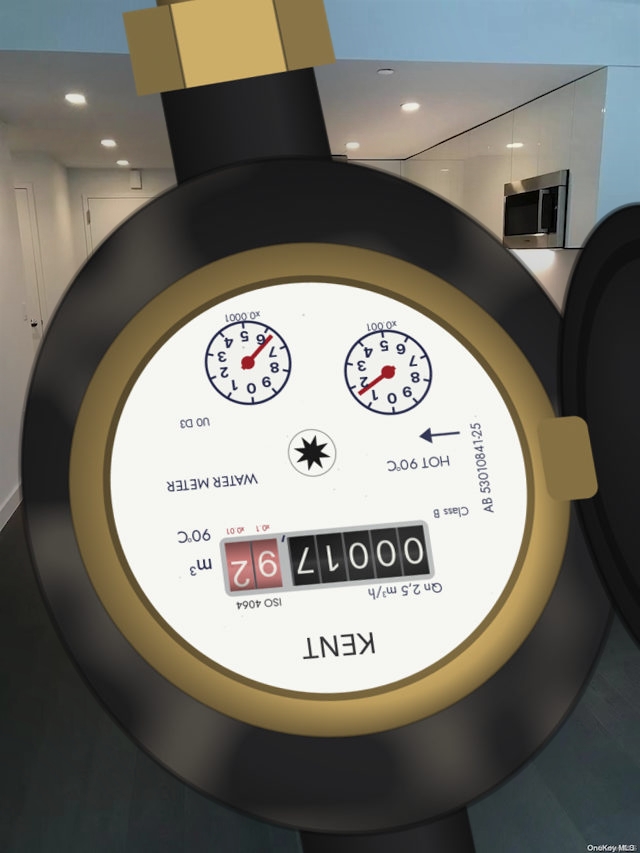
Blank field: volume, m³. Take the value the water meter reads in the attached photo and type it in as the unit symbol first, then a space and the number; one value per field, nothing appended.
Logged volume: m³ 17.9216
